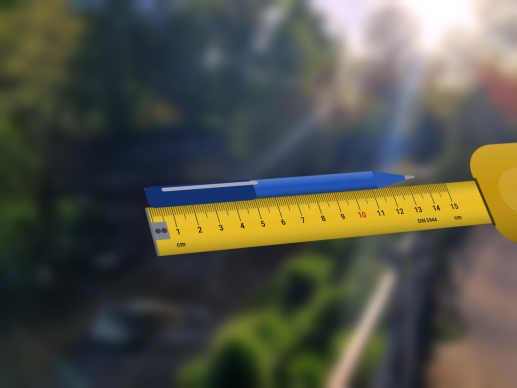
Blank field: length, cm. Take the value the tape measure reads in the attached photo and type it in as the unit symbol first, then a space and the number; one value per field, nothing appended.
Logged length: cm 13.5
